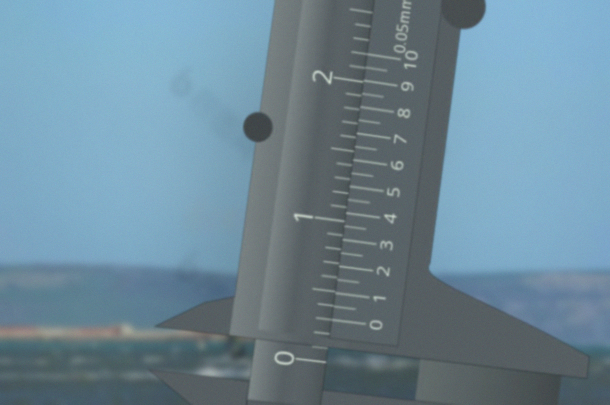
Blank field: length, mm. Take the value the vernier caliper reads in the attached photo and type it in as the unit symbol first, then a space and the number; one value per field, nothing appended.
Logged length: mm 3.0
